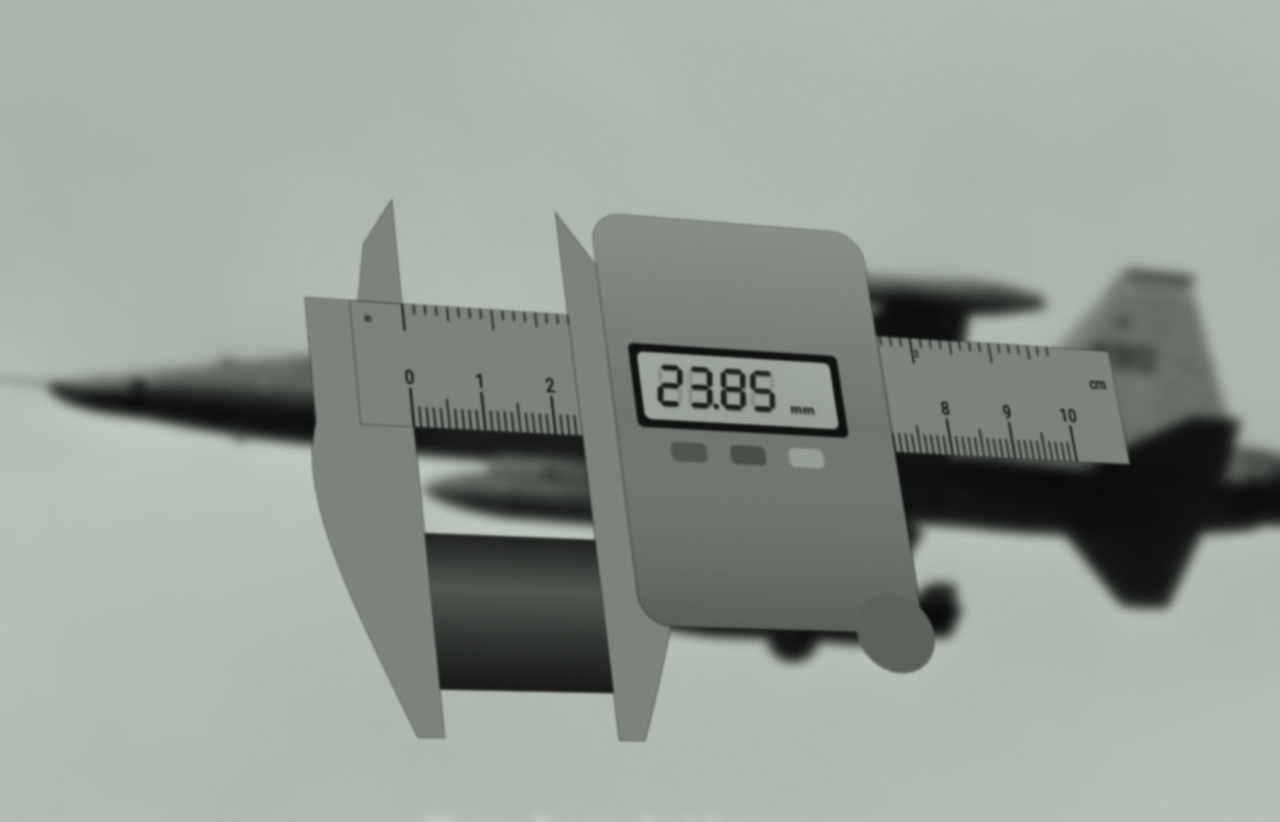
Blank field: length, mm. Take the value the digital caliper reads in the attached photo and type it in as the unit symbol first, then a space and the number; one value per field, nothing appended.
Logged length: mm 23.85
